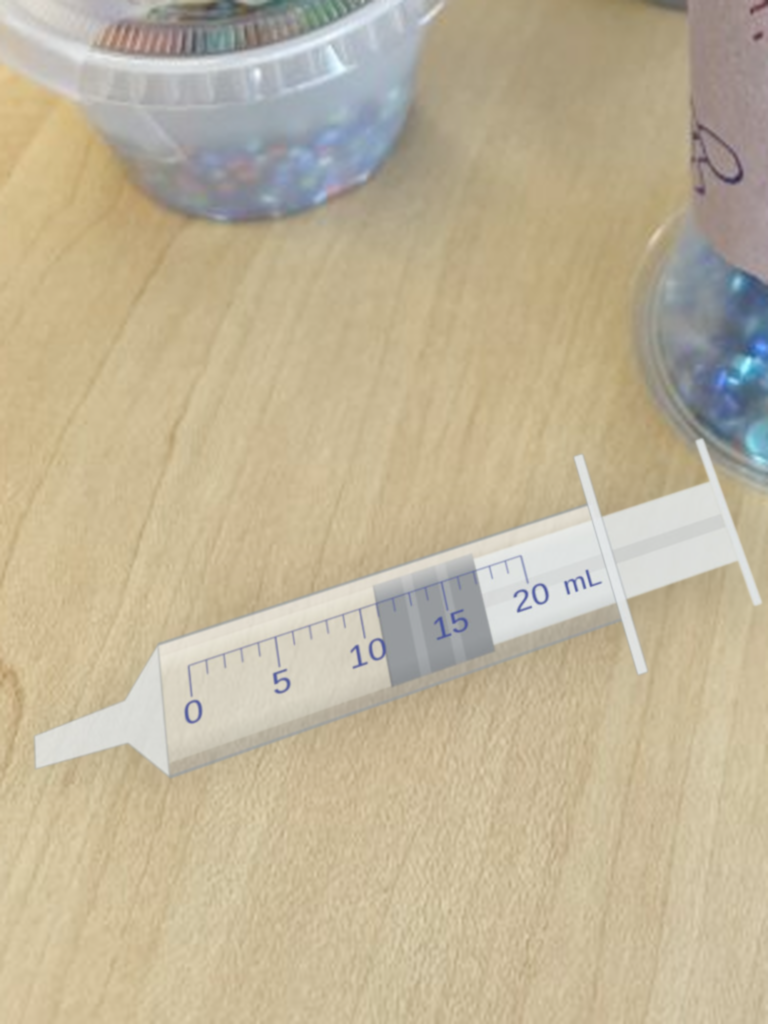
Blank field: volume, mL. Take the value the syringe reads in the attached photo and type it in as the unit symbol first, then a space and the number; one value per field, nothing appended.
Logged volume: mL 11
